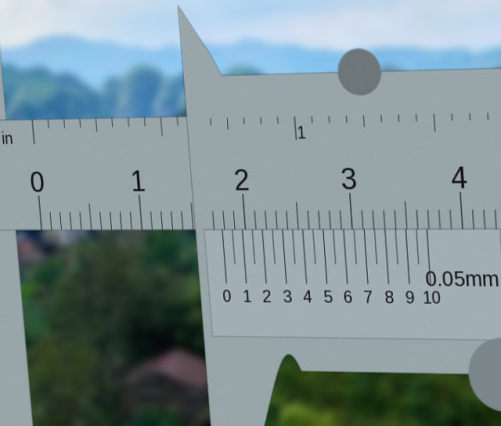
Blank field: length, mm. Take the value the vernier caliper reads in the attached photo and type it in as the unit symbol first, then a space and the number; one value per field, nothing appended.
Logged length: mm 17.8
